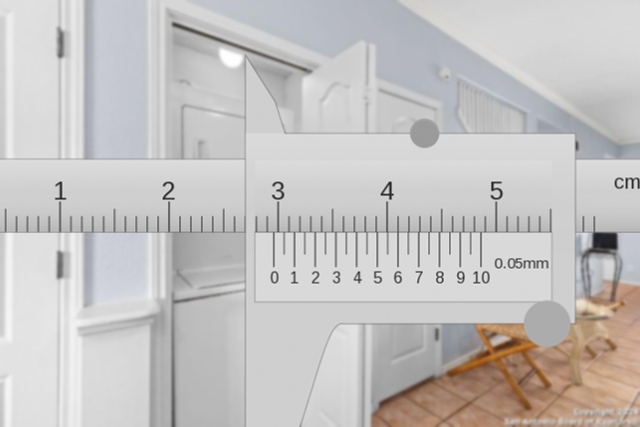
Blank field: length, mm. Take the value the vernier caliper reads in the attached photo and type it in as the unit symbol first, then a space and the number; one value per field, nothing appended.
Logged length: mm 29.6
